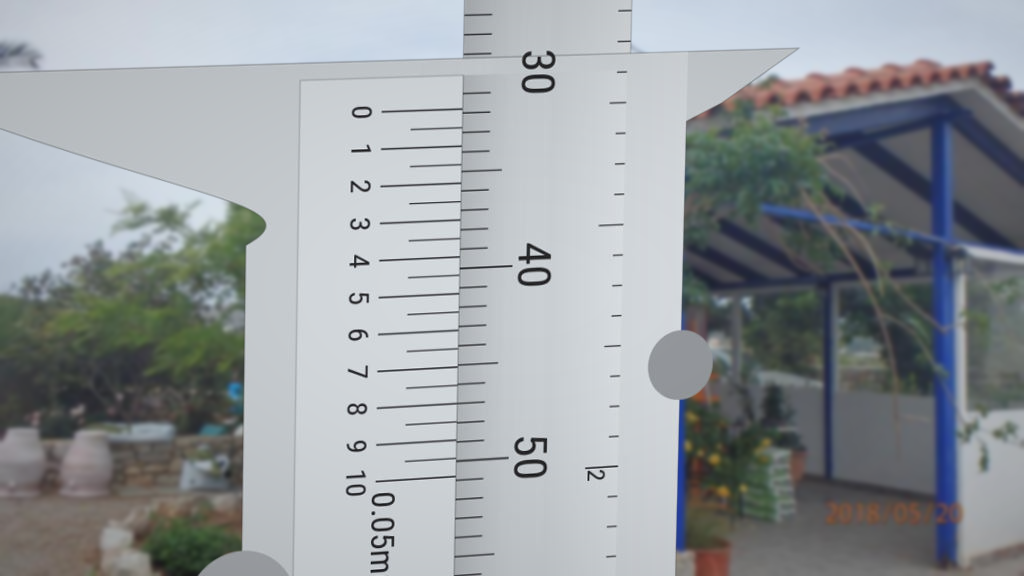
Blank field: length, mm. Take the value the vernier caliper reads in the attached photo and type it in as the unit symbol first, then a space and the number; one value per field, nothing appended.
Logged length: mm 31.8
